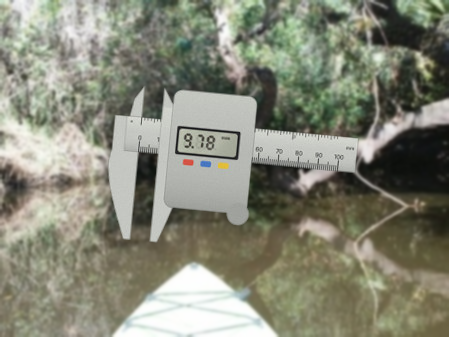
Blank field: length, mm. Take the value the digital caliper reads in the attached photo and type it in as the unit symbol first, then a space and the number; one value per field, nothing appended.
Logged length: mm 9.78
